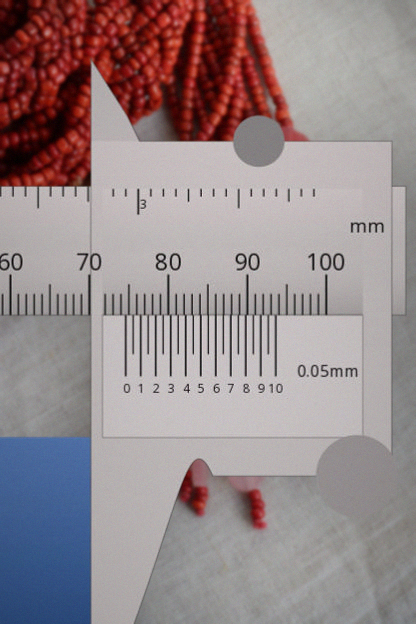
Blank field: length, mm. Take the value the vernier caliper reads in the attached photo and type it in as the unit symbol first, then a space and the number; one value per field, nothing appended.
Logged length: mm 74.6
